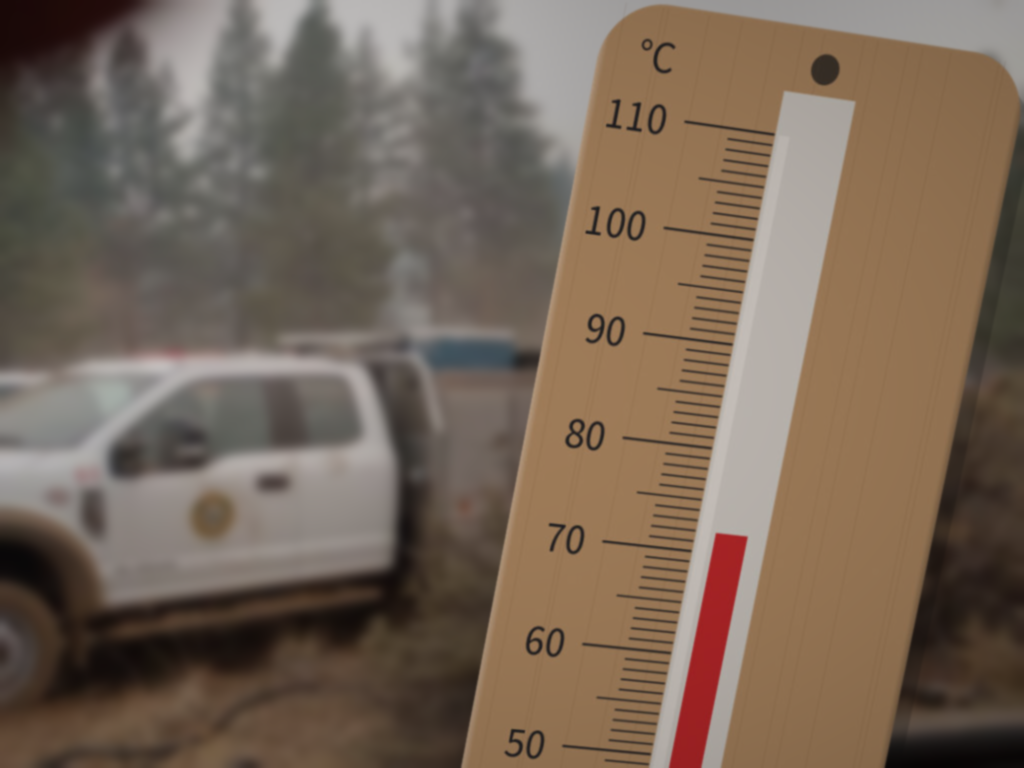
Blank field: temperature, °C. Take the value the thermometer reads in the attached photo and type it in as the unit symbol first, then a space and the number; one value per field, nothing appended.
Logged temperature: °C 72
